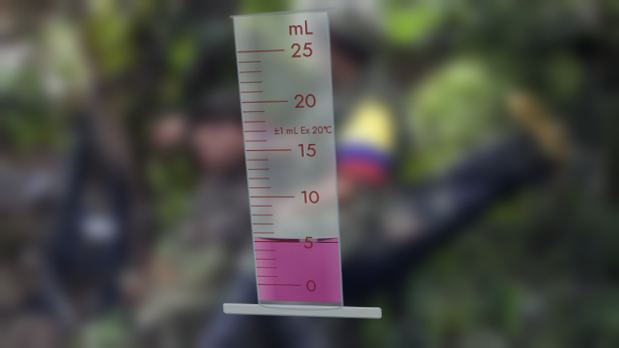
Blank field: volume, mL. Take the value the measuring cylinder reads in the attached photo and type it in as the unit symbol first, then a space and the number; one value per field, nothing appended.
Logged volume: mL 5
